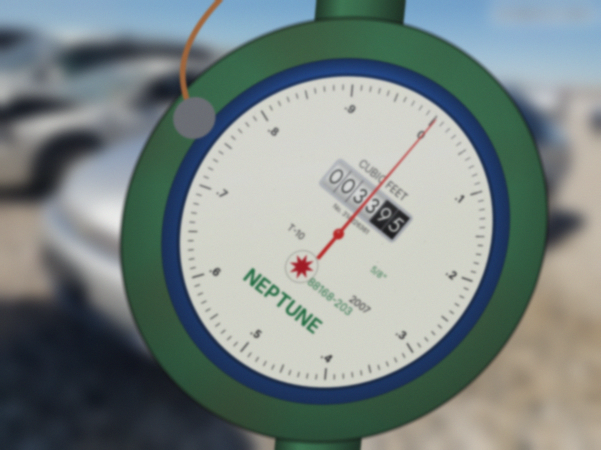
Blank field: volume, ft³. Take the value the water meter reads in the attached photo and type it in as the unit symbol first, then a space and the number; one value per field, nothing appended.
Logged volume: ft³ 3395.00
